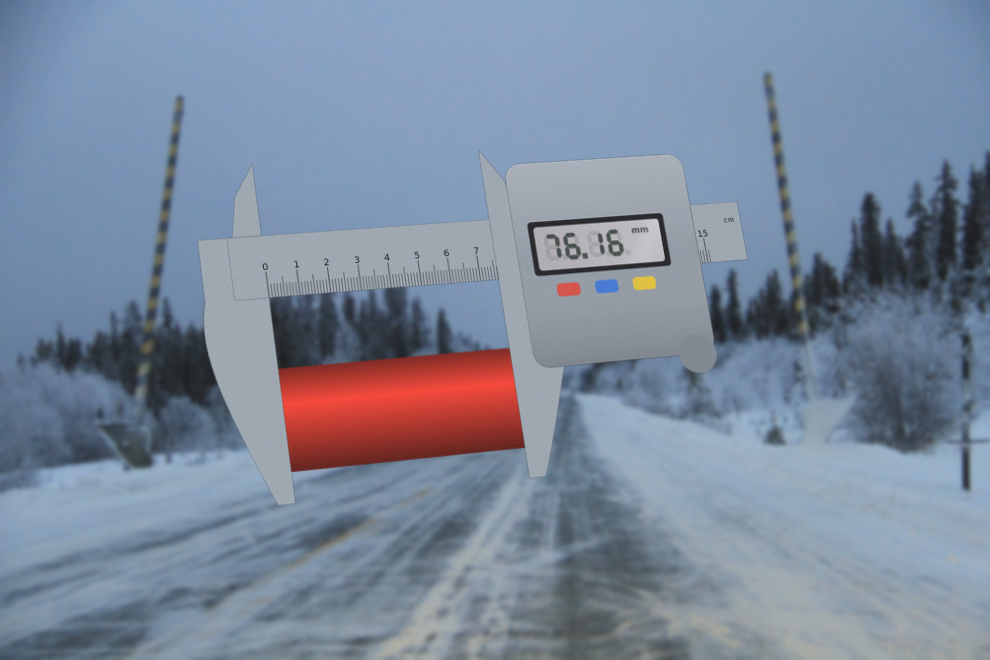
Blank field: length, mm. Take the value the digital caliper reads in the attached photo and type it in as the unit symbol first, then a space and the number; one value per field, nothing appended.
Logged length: mm 76.16
